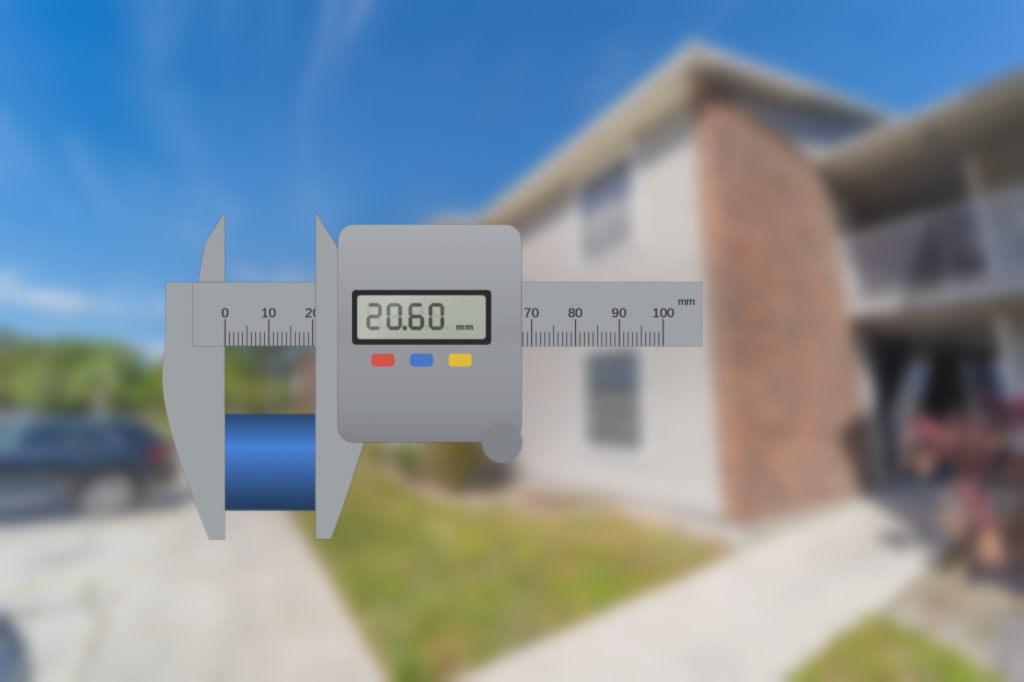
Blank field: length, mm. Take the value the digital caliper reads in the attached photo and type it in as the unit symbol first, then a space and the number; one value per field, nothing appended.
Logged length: mm 20.60
